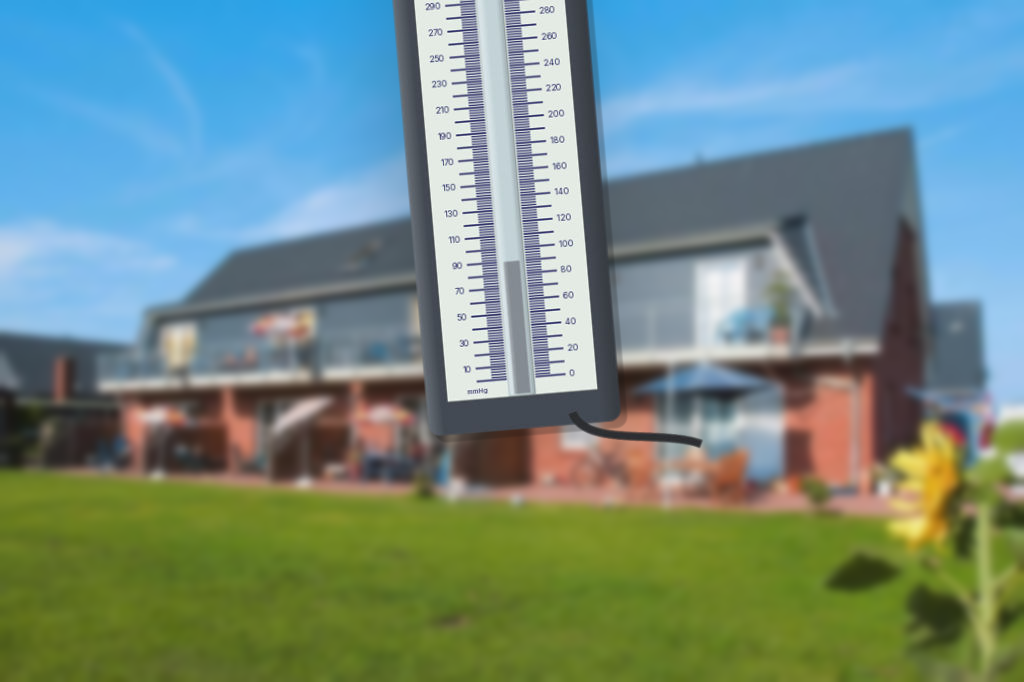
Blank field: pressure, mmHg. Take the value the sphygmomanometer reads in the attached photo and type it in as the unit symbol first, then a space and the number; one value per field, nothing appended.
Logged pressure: mmHg 90
